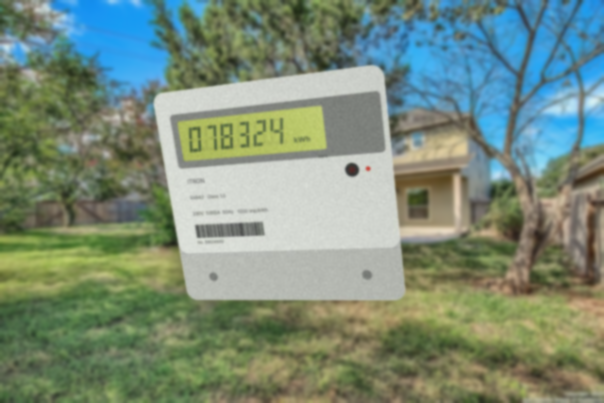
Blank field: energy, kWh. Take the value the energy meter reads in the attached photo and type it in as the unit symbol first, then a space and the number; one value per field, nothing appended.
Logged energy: kWh 78324
